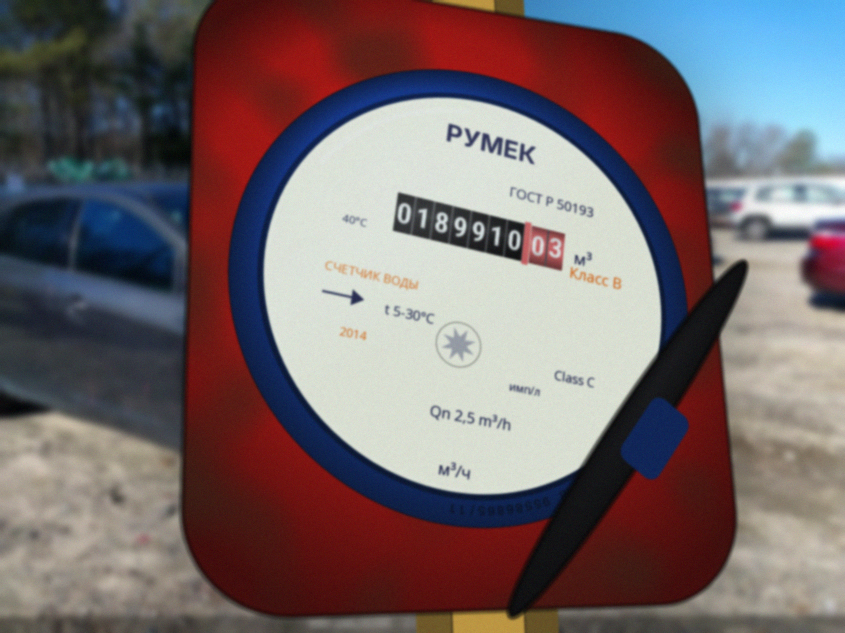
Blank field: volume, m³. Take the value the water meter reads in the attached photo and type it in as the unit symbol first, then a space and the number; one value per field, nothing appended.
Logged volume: m³ 189910.03
